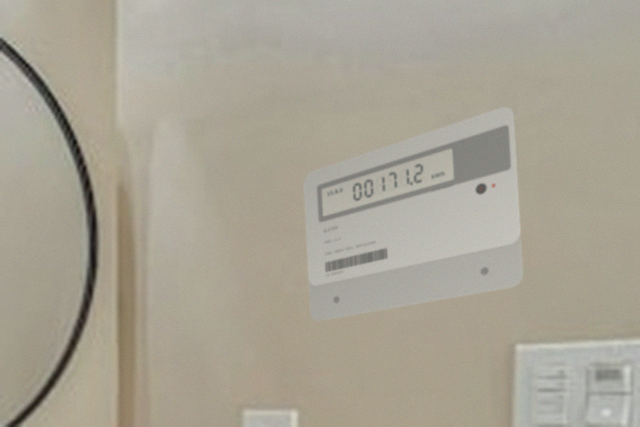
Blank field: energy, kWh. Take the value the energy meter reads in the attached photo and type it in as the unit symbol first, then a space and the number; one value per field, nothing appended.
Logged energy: kWh 171.2
